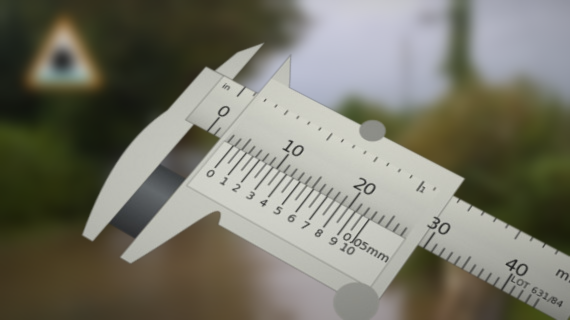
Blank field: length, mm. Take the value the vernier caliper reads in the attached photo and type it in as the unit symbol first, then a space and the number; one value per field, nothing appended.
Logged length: mm 3.8
